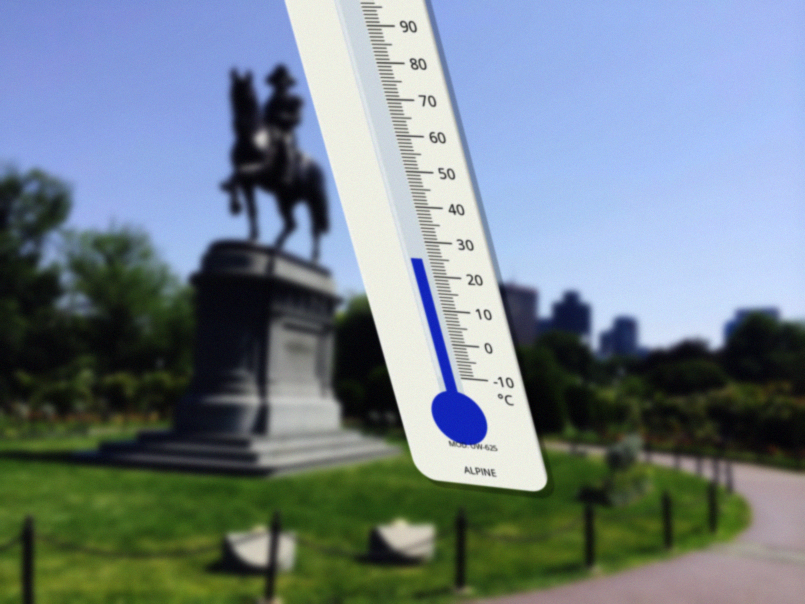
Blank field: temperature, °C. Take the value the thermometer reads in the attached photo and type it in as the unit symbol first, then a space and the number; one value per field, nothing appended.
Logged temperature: °C 25
